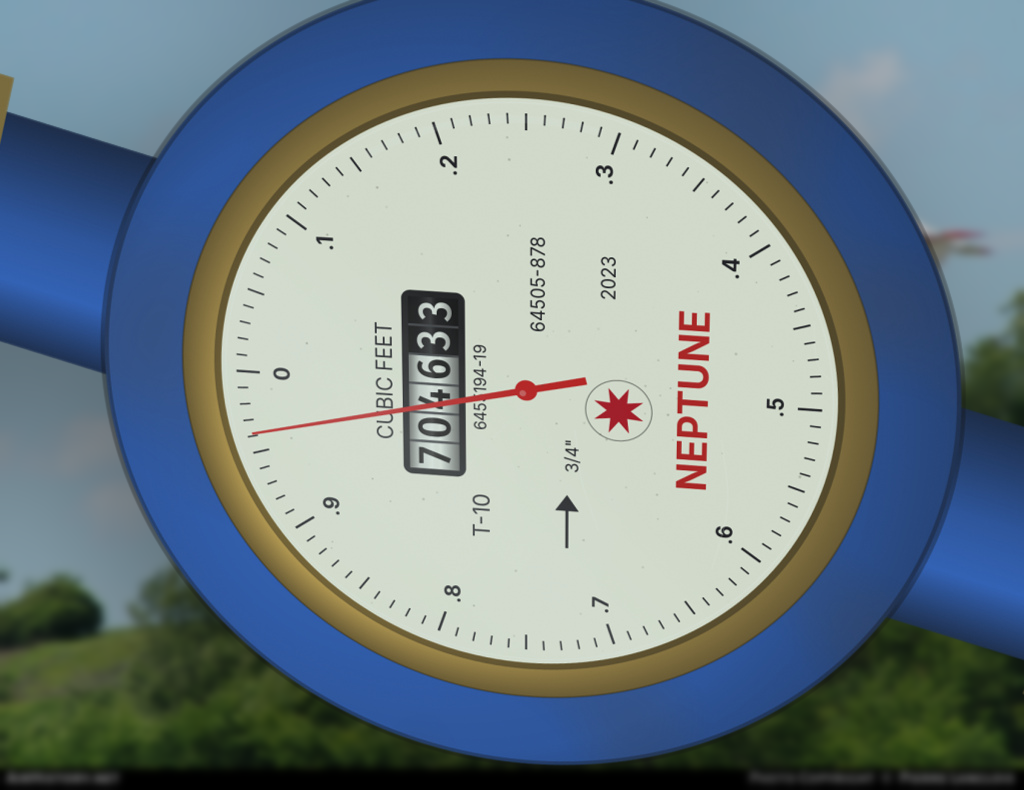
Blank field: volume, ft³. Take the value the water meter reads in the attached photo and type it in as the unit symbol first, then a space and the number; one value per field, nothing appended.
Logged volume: ft³ 704632.96
